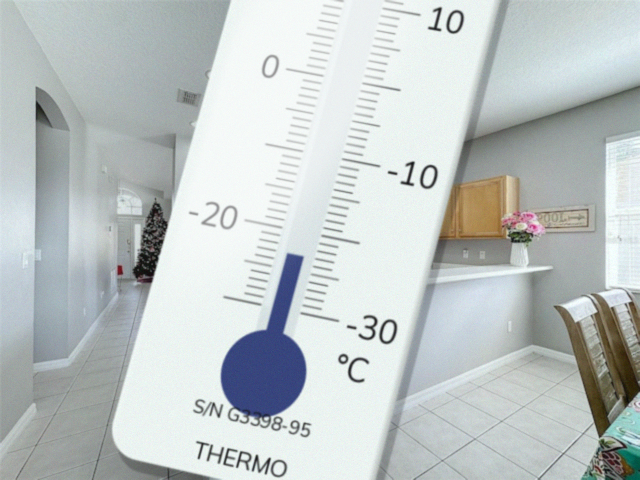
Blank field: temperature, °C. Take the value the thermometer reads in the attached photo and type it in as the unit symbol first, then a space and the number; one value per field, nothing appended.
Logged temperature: °C -23
